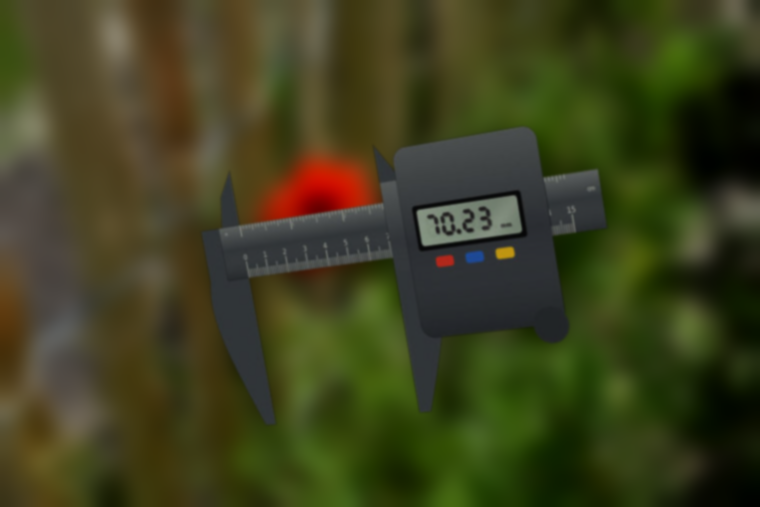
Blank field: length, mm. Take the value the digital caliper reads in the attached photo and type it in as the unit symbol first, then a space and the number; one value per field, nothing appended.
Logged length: mm 70.23
